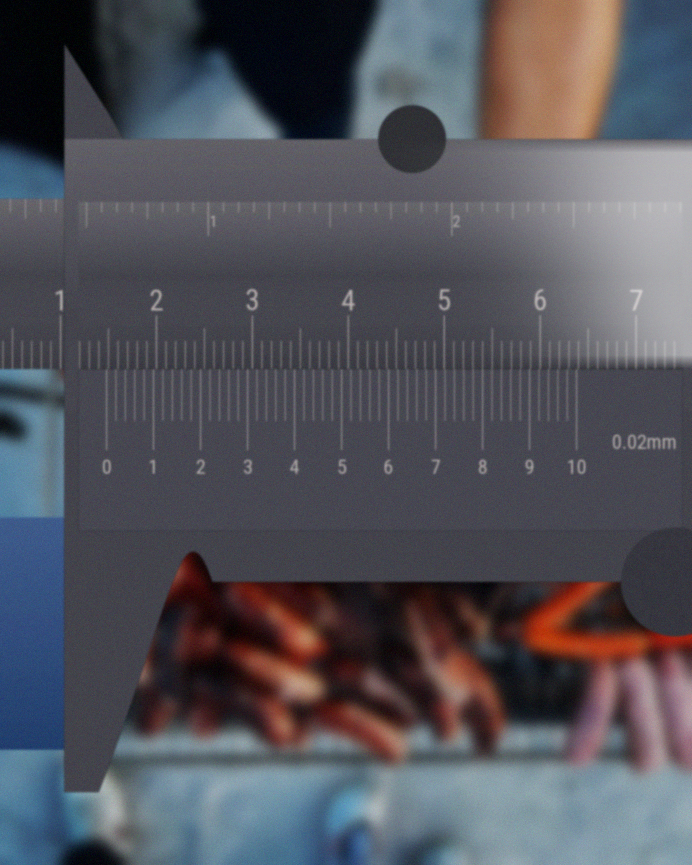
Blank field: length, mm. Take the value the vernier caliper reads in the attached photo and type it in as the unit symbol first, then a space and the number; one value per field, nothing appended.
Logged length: mm 14.8
